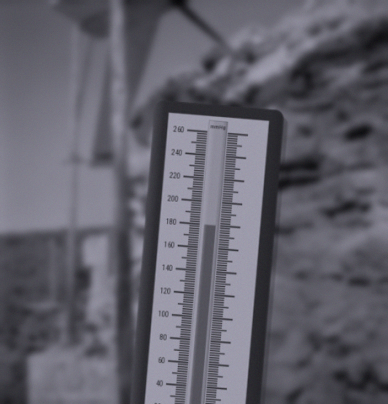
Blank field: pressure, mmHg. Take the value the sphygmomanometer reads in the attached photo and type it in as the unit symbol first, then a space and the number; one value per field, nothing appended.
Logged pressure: mmHg 180
